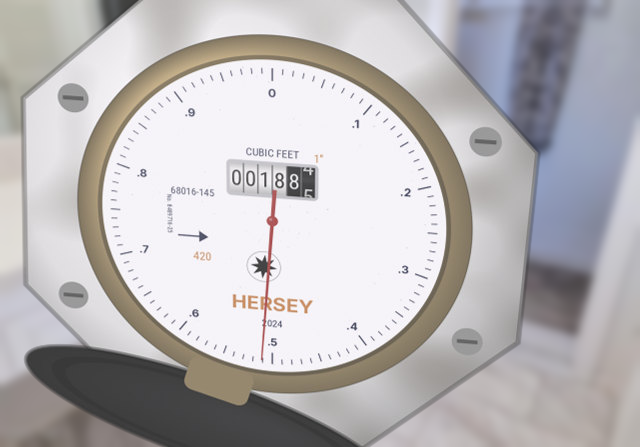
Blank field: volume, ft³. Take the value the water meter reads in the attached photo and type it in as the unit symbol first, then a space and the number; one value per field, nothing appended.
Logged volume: ft³ 1884.51
